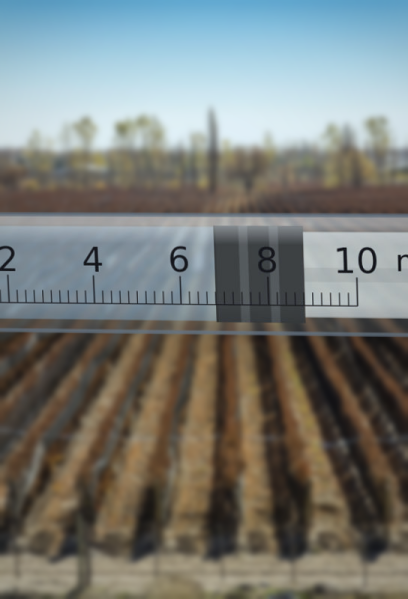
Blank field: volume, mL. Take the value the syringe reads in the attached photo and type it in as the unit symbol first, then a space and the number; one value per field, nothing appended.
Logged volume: mL 6.8
